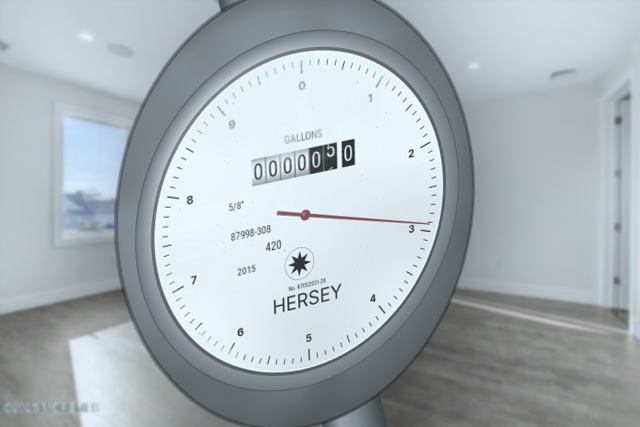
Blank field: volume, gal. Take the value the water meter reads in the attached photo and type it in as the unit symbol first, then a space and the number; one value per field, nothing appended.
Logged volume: gal 52.9
